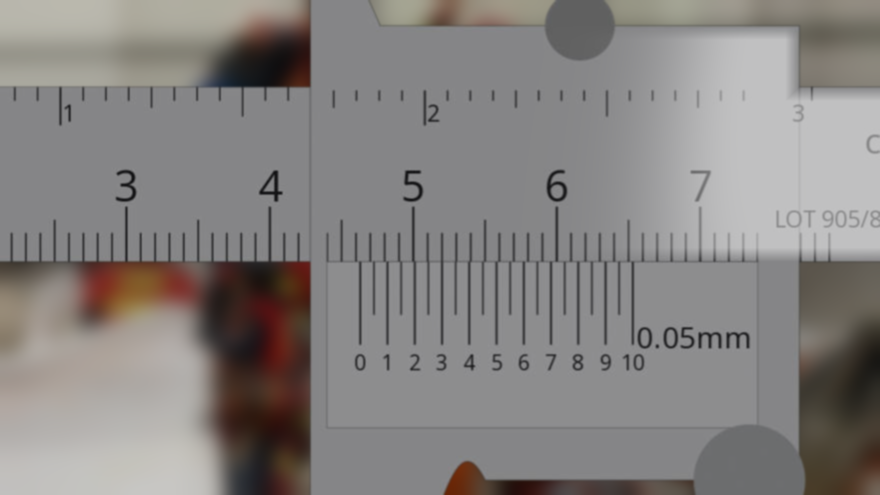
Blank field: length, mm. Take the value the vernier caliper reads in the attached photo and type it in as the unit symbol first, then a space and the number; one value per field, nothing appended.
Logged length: mm 46.3
